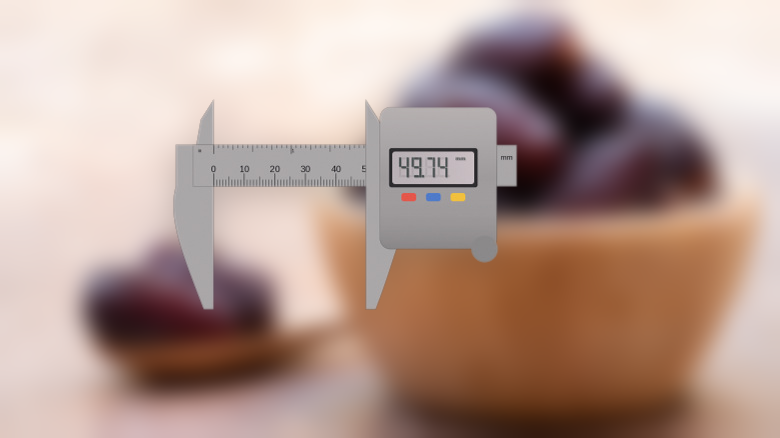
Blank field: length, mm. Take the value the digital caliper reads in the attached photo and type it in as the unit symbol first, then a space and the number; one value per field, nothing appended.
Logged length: mm 49.74
